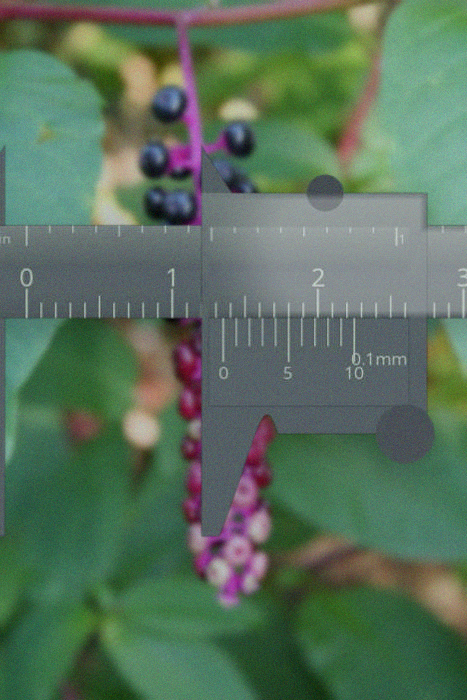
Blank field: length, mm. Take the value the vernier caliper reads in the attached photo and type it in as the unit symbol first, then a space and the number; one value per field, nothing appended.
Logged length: mm 13.5
